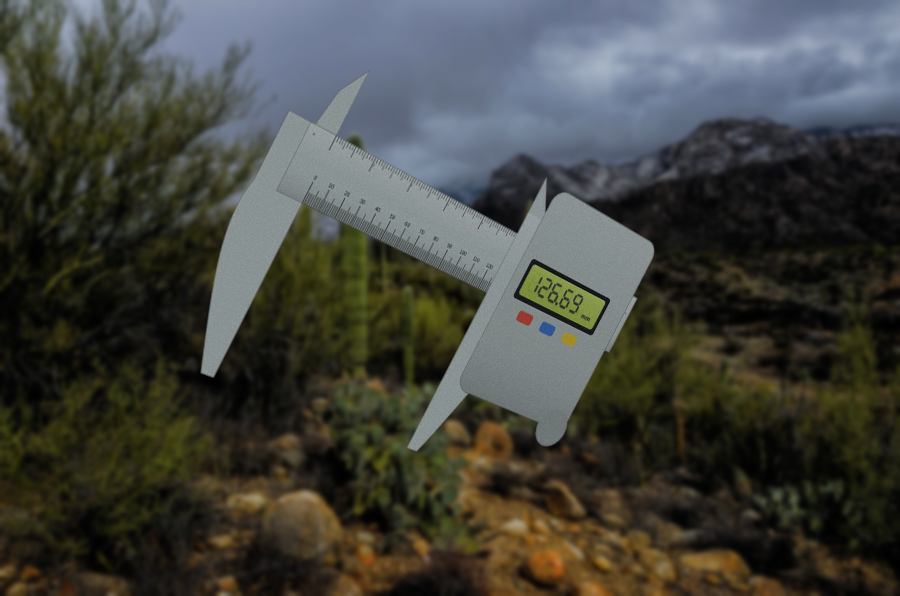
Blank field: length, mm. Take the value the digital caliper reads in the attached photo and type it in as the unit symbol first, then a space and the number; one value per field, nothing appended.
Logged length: mm 126.69
